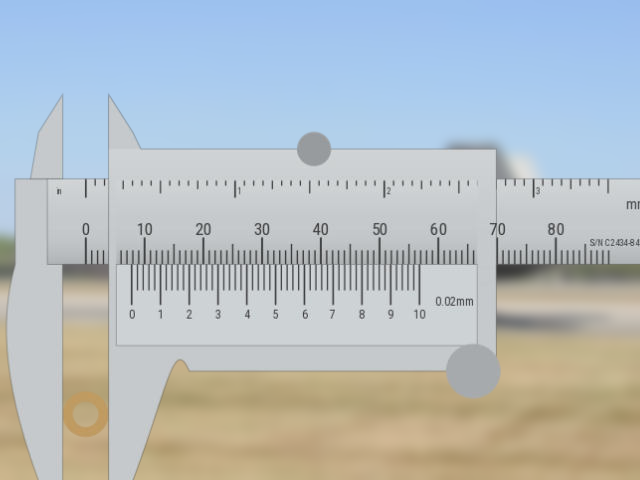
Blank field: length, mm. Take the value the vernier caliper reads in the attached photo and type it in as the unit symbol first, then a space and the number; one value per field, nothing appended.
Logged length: mm 7.8
